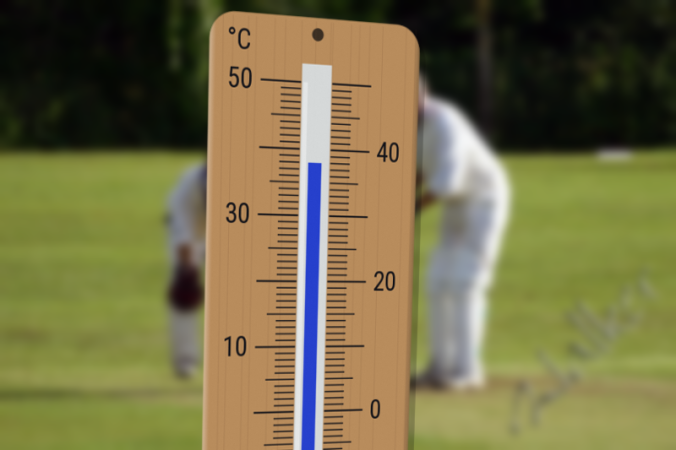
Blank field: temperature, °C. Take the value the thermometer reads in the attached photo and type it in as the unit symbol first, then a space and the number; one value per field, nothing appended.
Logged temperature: °C 38
